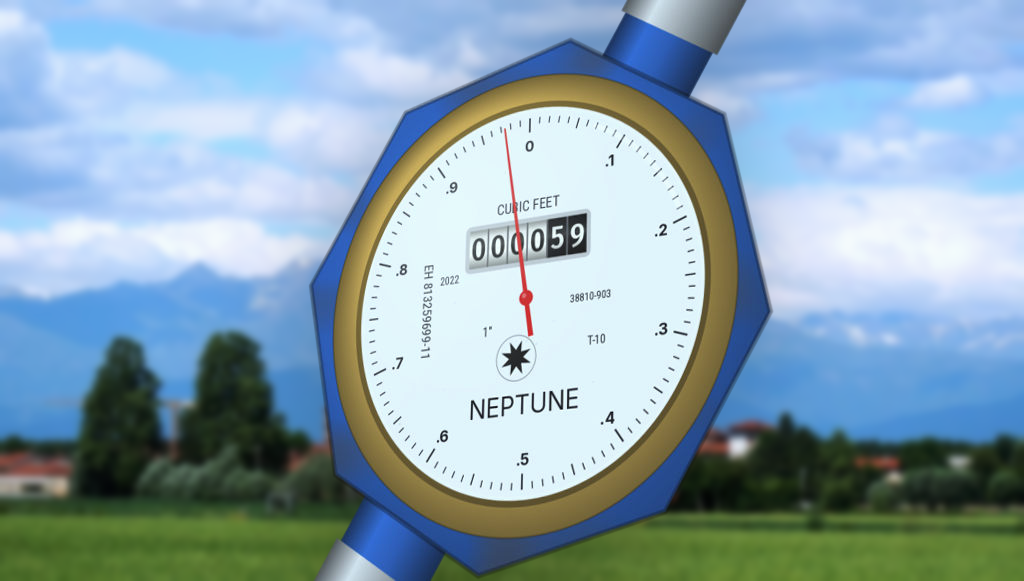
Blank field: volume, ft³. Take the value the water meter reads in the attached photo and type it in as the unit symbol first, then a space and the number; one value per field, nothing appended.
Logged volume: ft³ 58.97
